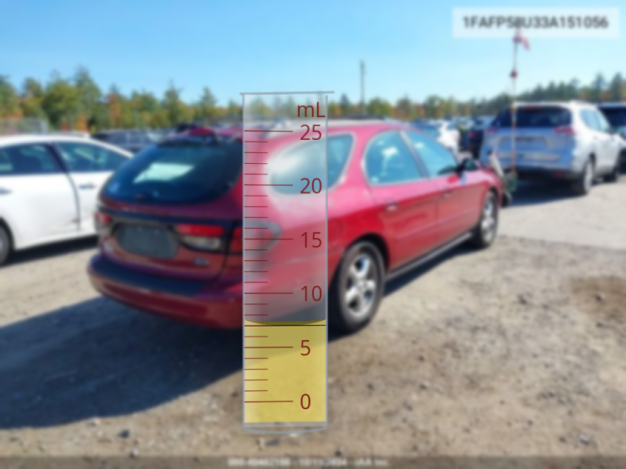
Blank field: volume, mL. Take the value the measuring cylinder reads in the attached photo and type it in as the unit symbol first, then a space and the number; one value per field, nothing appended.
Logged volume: mL 7
